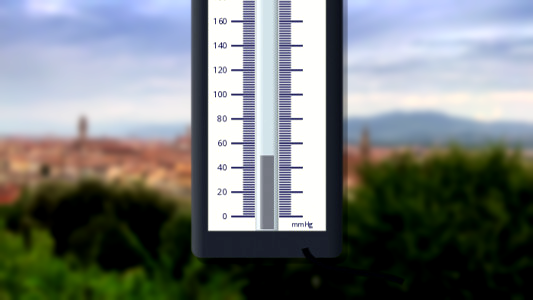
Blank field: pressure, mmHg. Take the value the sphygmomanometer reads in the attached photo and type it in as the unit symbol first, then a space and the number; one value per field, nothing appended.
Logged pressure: mmHg 50
